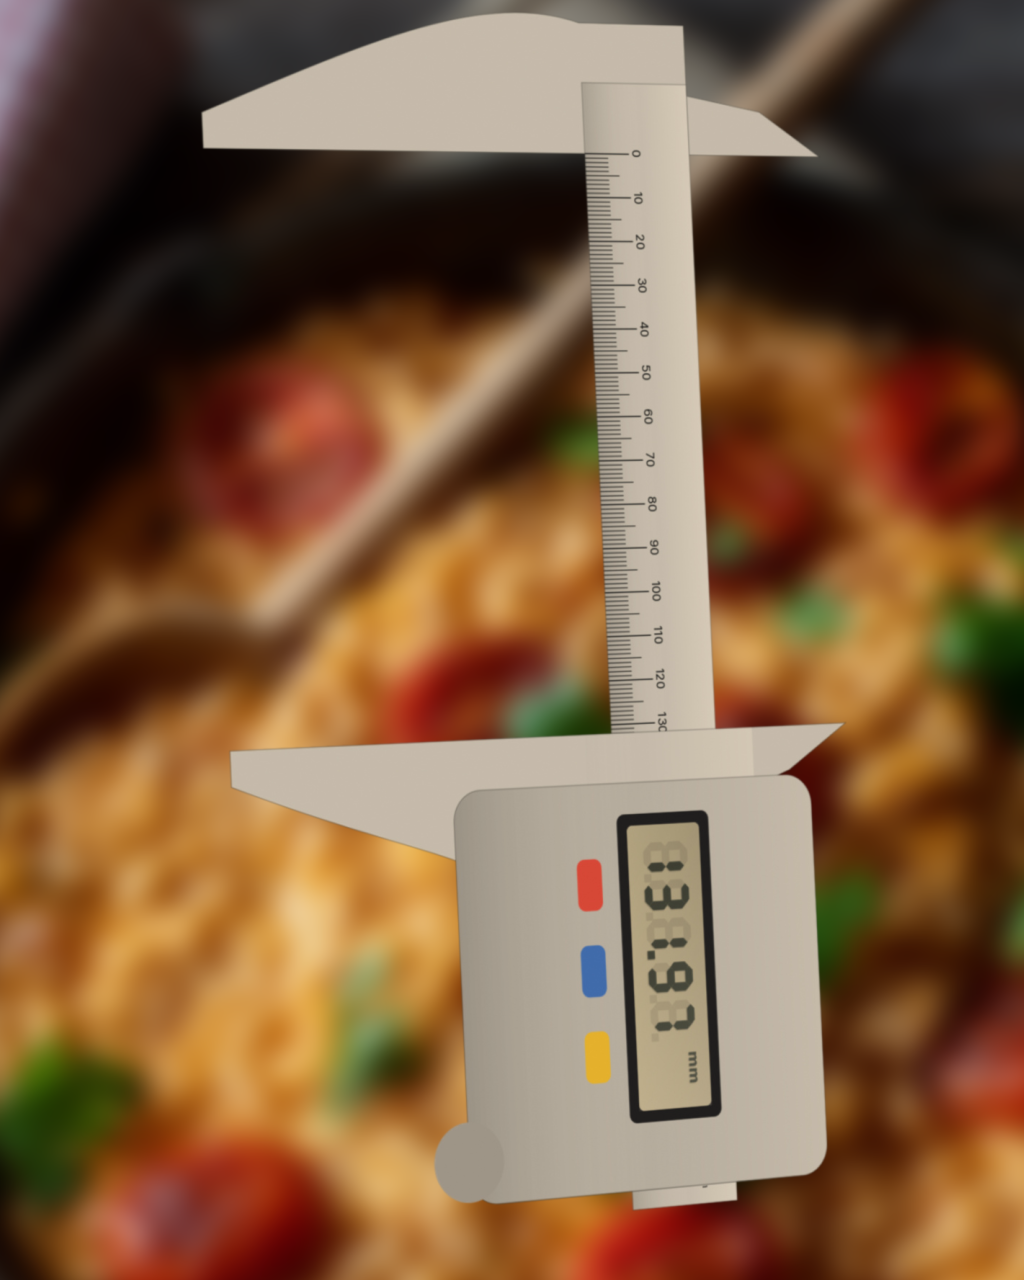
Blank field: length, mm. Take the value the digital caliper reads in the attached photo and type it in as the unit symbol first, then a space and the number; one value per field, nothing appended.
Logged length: mm 131.97
